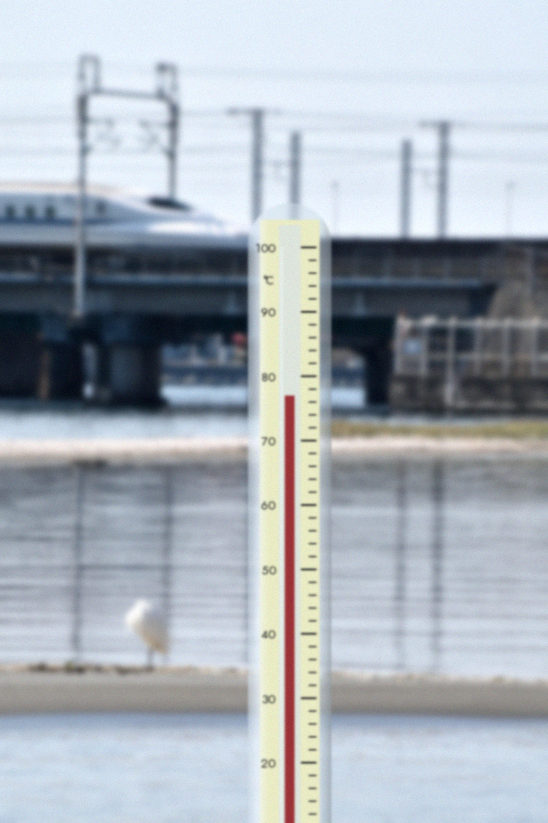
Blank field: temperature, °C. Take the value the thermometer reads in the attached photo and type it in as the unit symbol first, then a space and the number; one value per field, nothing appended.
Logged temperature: °C 77
